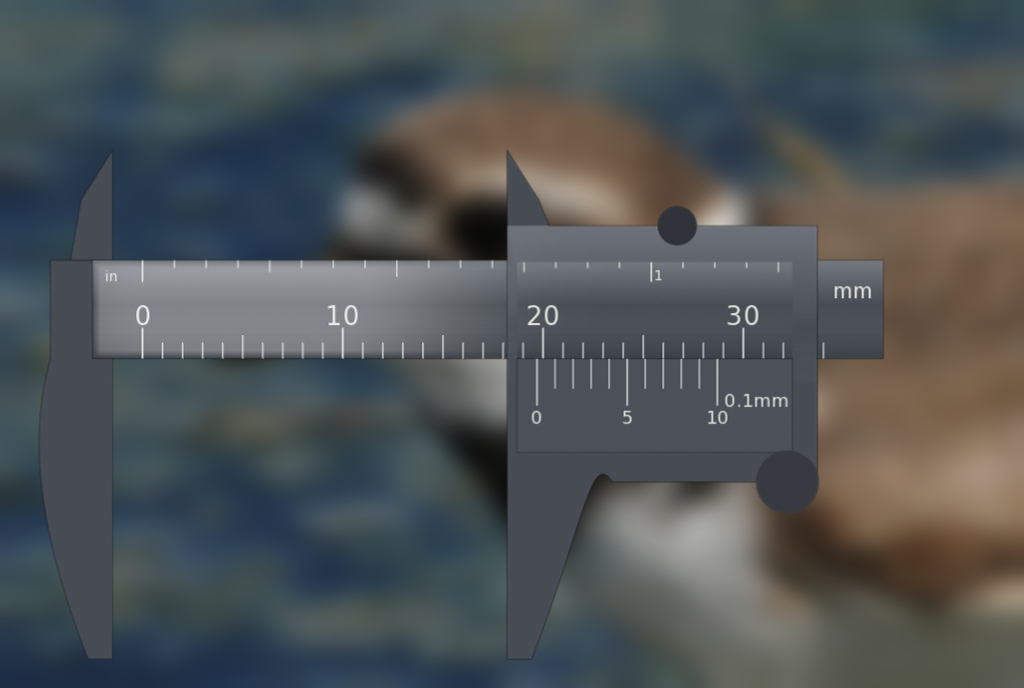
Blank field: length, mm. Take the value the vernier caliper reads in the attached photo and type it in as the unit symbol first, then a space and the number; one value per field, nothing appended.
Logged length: mm 19.7
